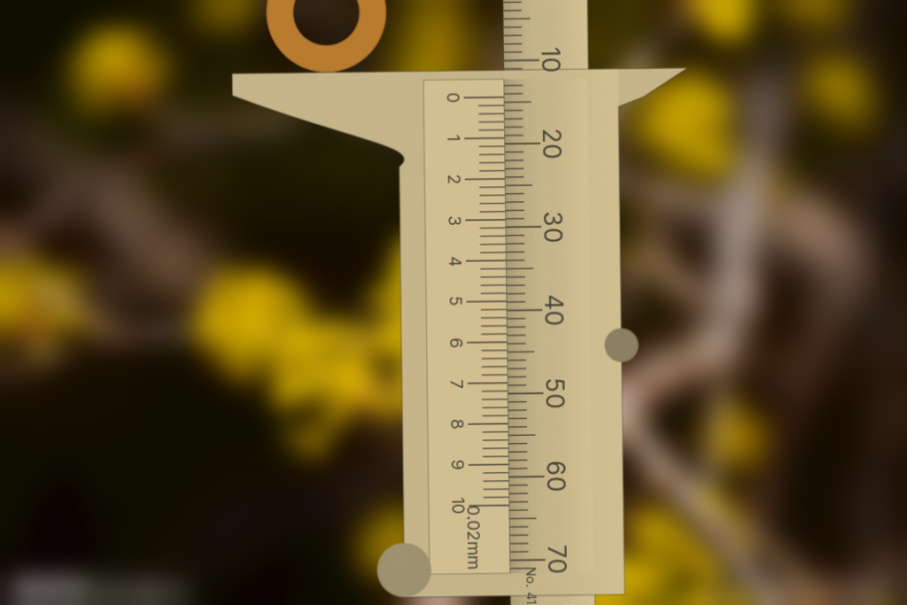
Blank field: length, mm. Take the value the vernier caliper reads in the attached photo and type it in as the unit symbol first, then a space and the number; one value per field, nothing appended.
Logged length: mm 14.4
